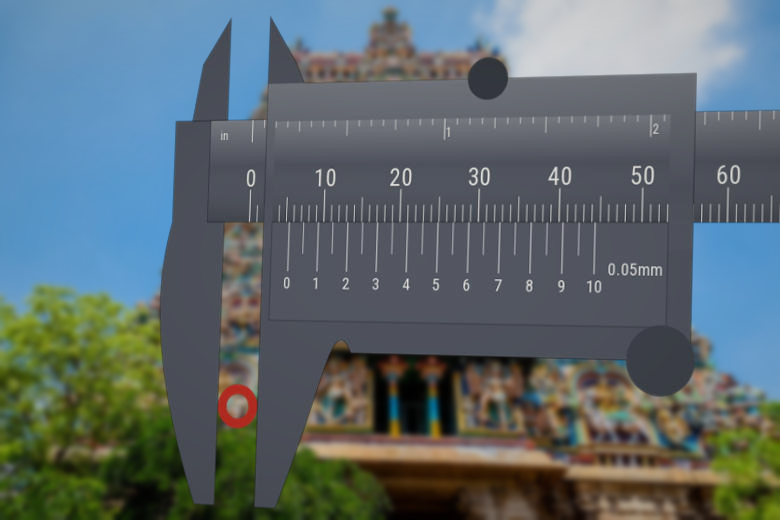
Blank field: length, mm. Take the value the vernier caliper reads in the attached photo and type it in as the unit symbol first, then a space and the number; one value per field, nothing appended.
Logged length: mm 5.4
